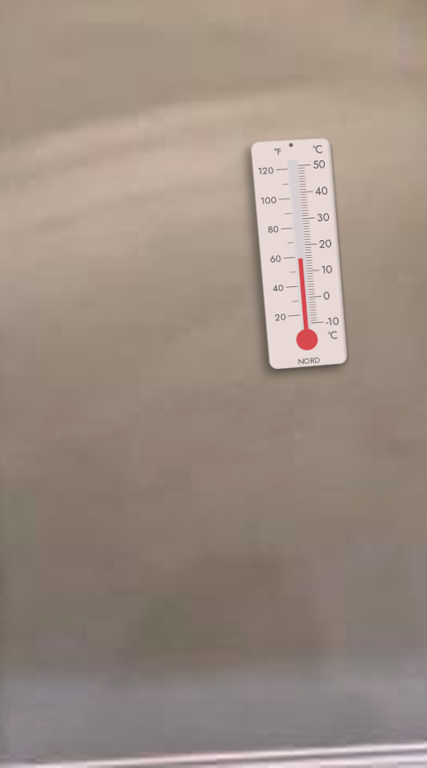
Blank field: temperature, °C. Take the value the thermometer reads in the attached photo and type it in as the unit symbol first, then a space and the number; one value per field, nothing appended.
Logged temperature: °C 15
